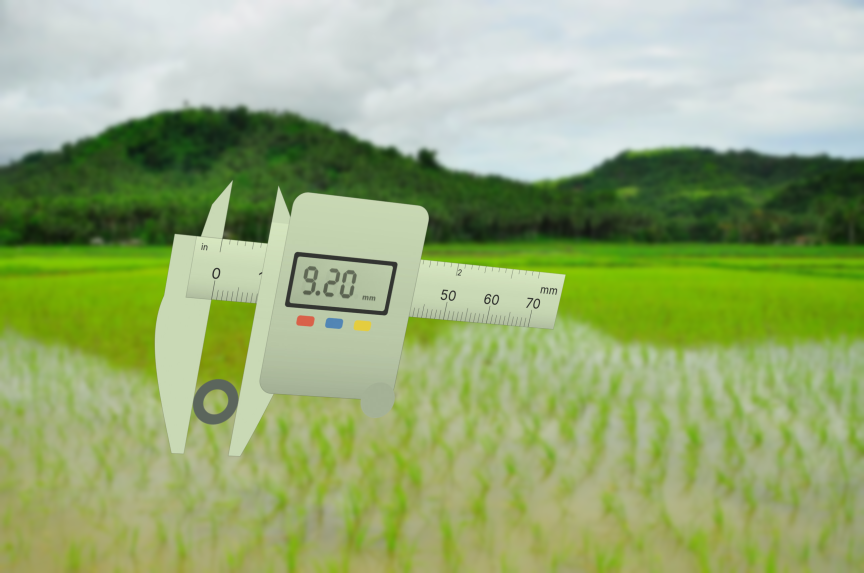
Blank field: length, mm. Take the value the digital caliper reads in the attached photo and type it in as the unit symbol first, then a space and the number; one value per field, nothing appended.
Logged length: mm 9.20
